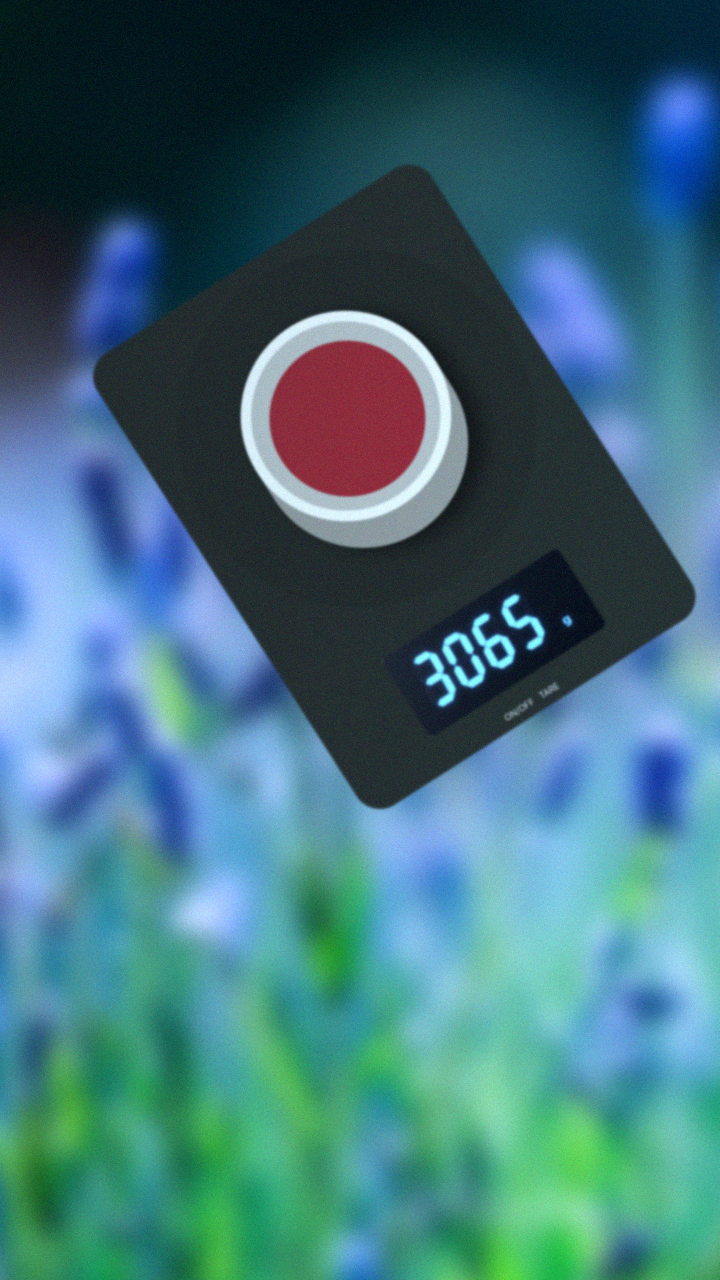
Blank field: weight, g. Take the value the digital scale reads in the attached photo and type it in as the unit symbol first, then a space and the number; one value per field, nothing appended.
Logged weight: g 3065
